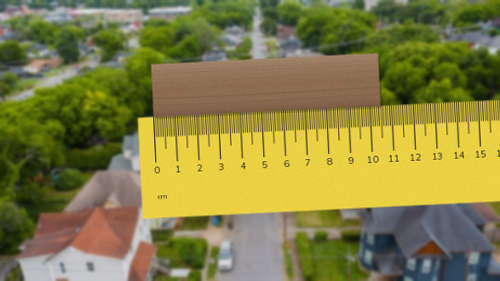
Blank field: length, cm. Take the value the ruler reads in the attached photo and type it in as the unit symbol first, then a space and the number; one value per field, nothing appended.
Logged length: cm 10.5
